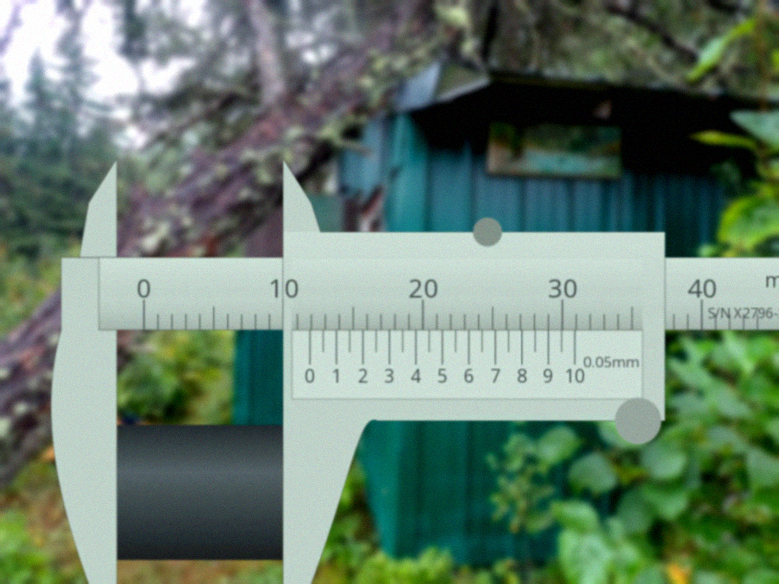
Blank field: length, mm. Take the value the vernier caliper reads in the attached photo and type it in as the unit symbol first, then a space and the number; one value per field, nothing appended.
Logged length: mm 11.9
